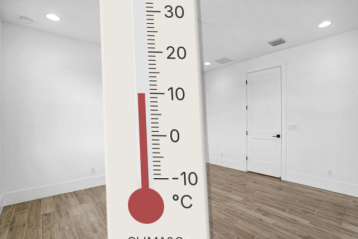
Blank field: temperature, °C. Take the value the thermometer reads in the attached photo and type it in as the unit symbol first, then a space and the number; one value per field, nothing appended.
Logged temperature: °C 10
